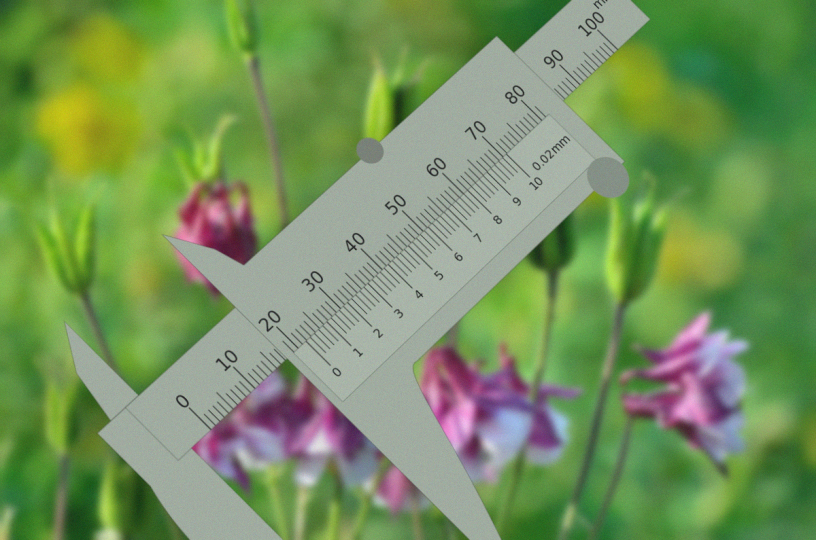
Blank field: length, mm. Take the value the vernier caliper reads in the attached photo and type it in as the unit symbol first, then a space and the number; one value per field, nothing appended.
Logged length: mm 21.8
